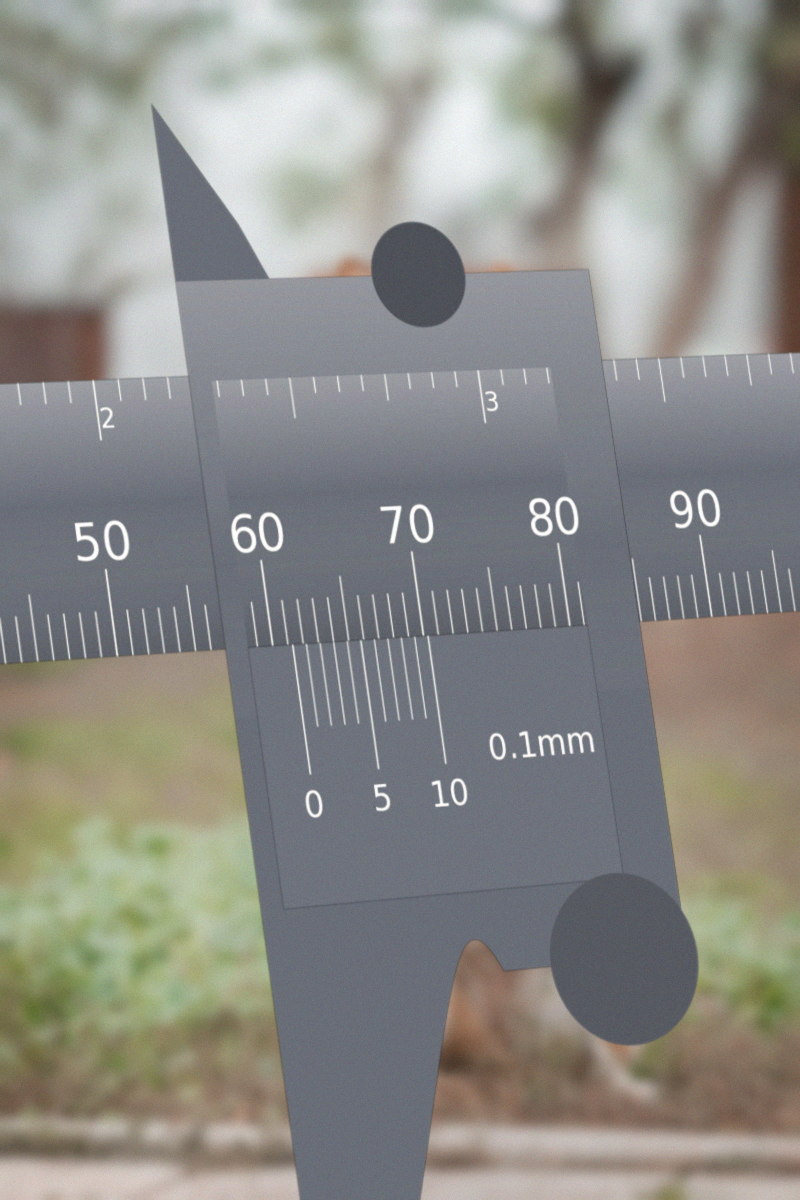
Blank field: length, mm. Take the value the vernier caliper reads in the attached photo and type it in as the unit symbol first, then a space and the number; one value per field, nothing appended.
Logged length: mm 61.3
